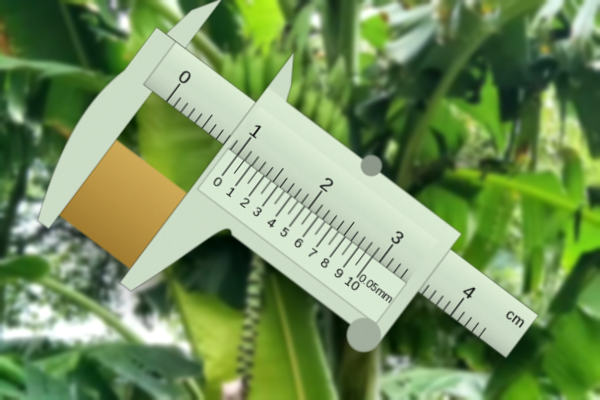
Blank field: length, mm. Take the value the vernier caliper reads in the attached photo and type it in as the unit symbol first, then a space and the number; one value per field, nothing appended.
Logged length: mm 10.0
